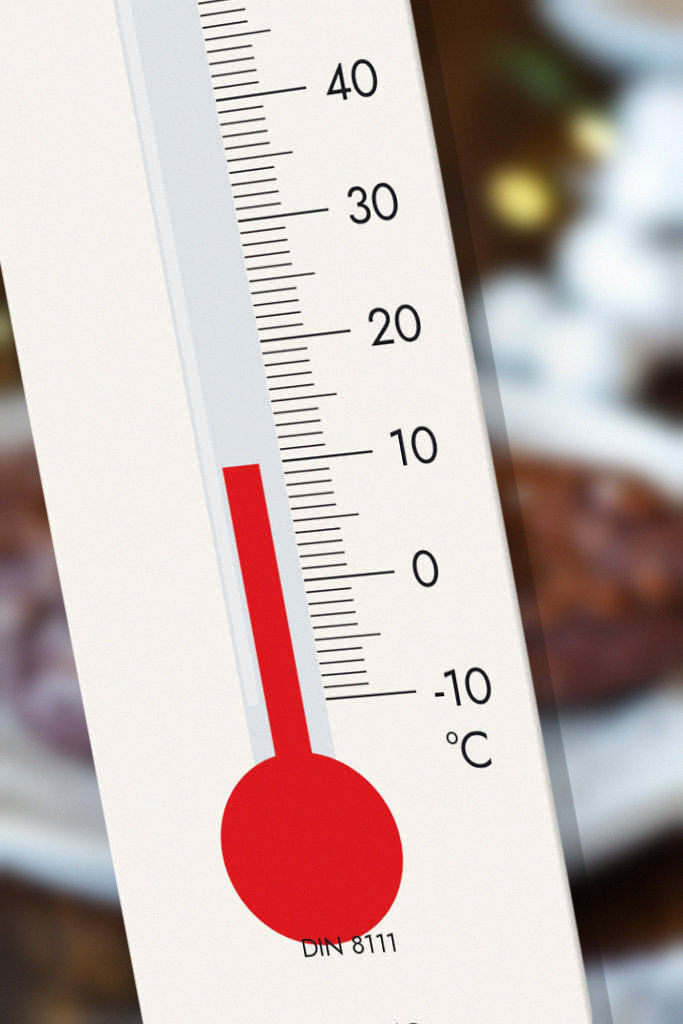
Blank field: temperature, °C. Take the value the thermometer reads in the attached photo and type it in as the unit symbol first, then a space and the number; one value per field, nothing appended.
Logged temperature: °C 10
